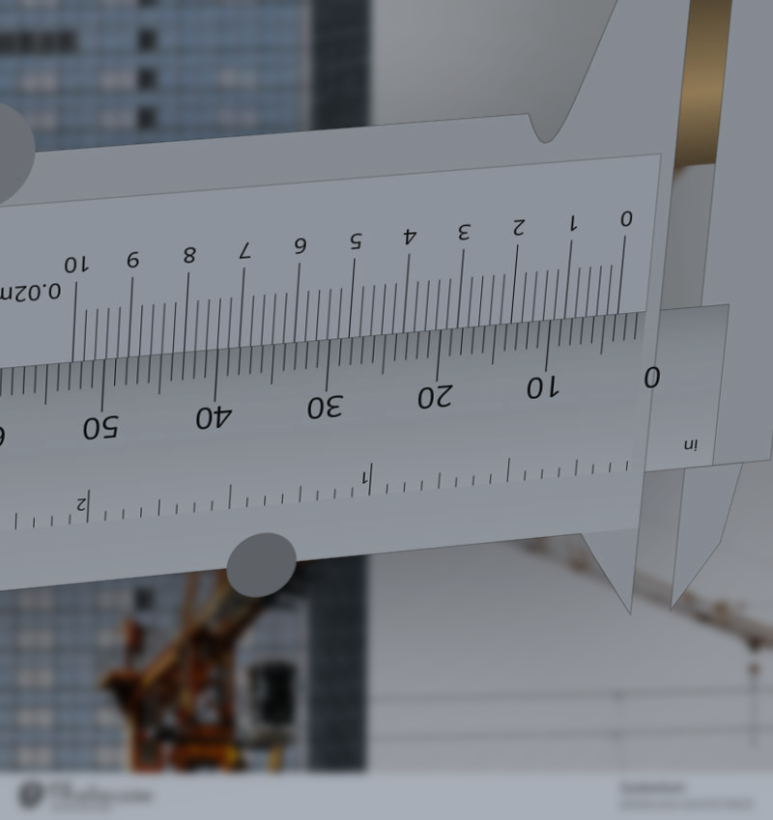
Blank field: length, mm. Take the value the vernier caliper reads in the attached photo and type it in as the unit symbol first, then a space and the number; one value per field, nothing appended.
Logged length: mm 3.8
